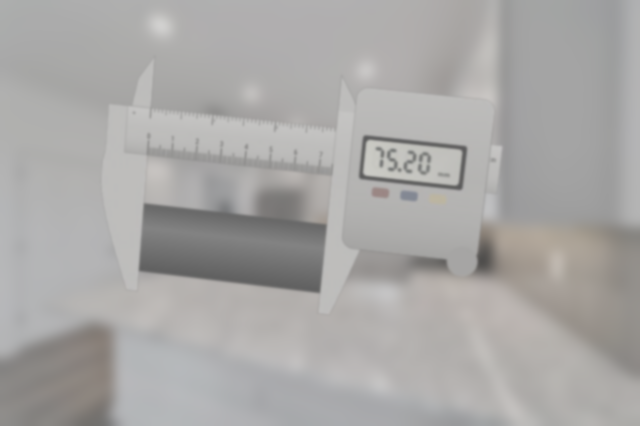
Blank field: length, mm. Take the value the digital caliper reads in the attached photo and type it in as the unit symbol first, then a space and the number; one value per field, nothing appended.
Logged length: mm 75.20
